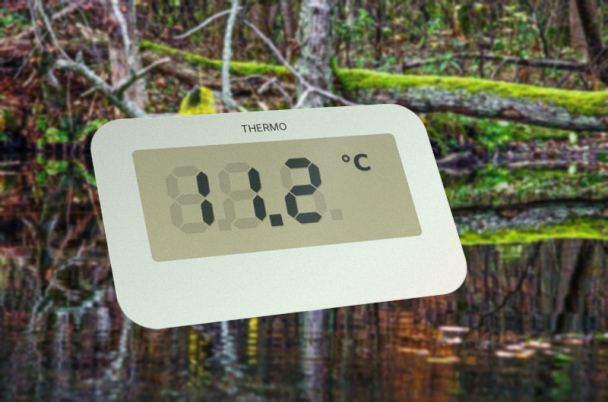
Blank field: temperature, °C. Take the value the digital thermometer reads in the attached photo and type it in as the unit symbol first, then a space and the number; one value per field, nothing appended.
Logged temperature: °C 11.2
